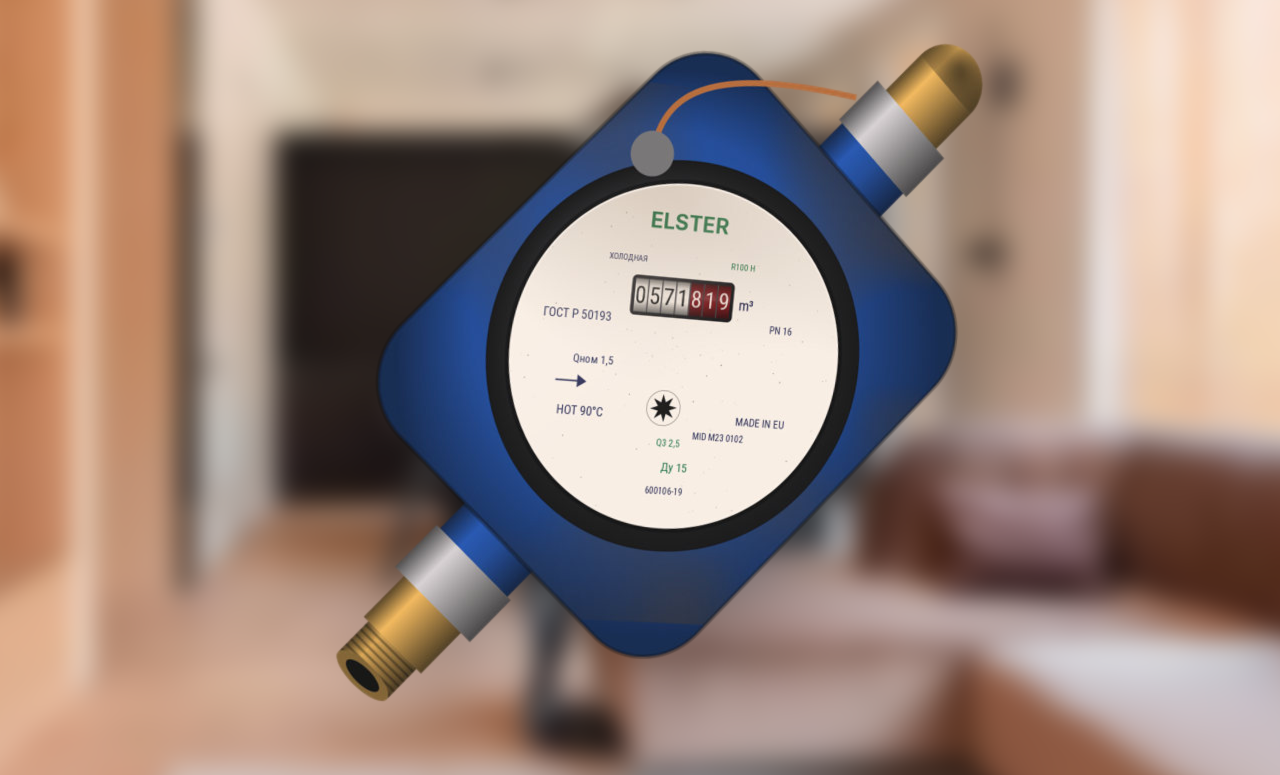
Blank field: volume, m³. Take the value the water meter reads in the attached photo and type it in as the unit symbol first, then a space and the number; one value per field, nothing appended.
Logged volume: m³ 571.819
